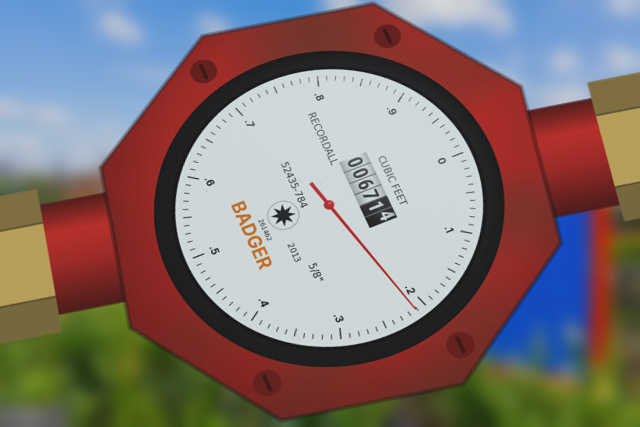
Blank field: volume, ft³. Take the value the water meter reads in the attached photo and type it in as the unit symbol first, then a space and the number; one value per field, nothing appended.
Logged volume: ft³ 6714.21
